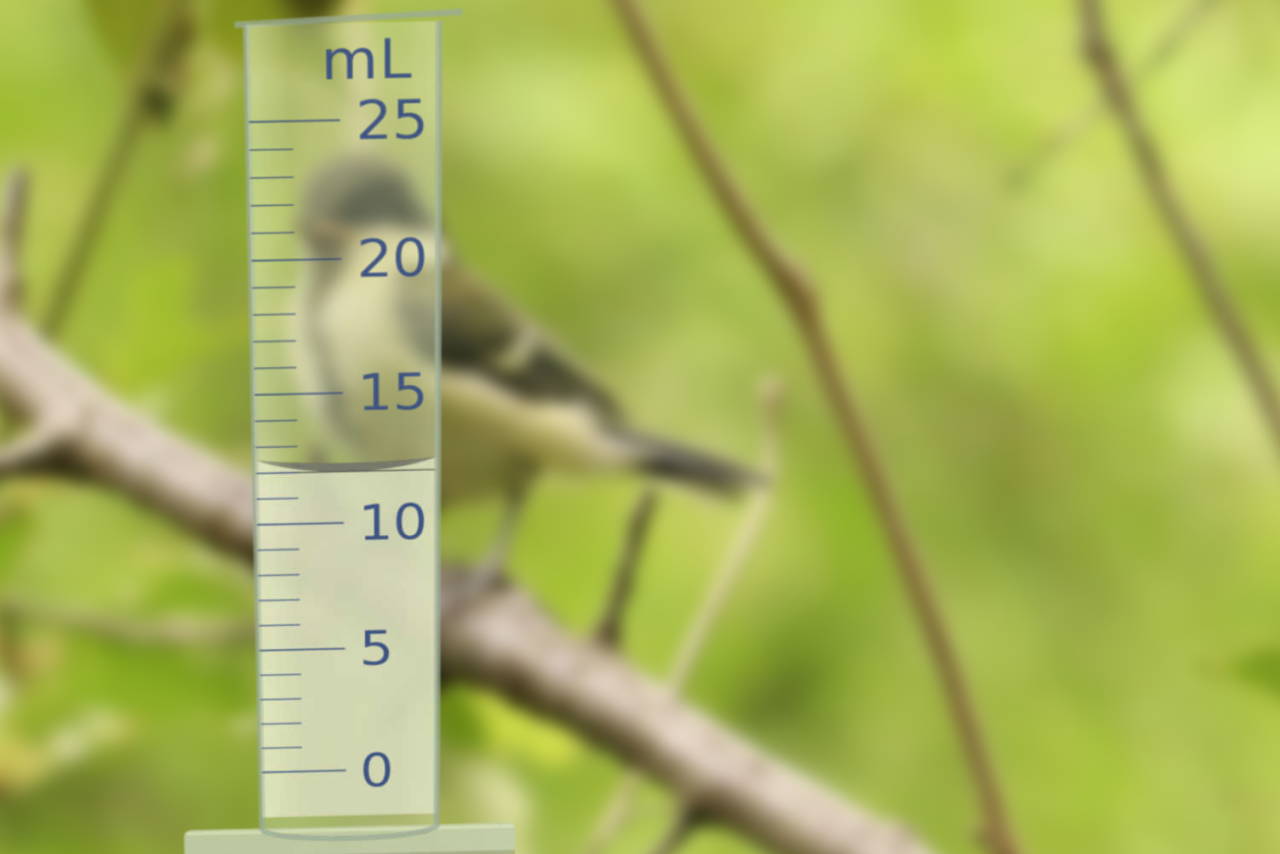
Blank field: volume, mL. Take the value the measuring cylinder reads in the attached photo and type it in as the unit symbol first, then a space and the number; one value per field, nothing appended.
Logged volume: mL 12
